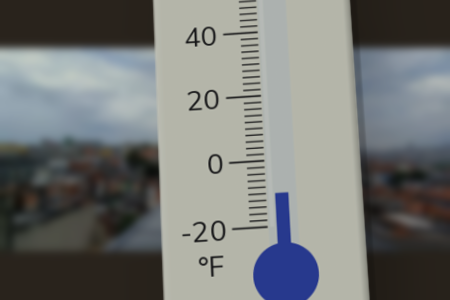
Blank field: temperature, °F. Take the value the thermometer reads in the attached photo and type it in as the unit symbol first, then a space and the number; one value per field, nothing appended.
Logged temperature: °F -10
